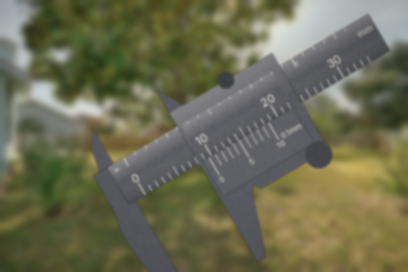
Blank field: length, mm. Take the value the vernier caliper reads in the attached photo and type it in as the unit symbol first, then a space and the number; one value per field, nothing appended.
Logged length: mm 9.6
